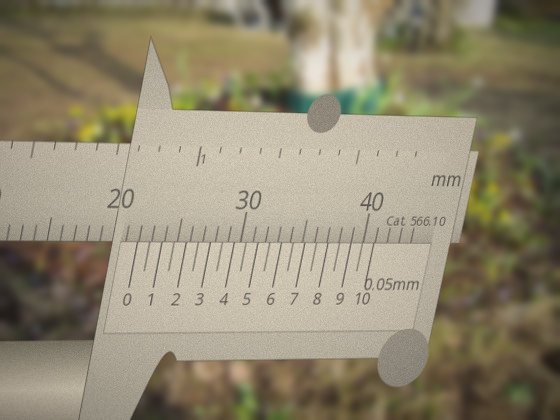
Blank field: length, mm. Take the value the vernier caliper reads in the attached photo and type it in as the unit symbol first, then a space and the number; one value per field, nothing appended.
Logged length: mm 21.9
